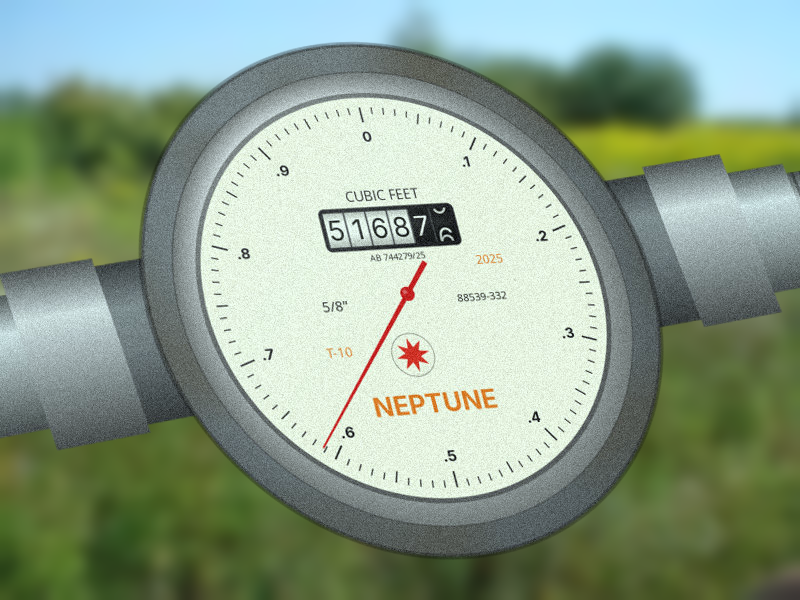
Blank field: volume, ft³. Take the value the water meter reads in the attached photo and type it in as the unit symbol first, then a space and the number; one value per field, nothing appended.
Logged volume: ft³ 516875.61
